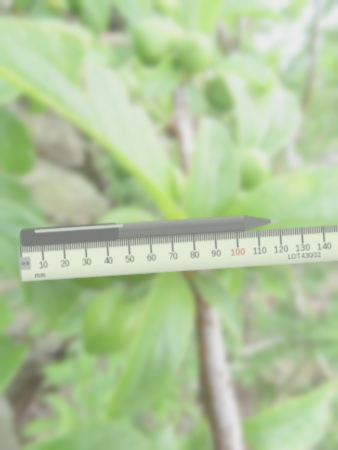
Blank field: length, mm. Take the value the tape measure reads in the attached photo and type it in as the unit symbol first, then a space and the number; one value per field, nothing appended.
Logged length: mm 120
